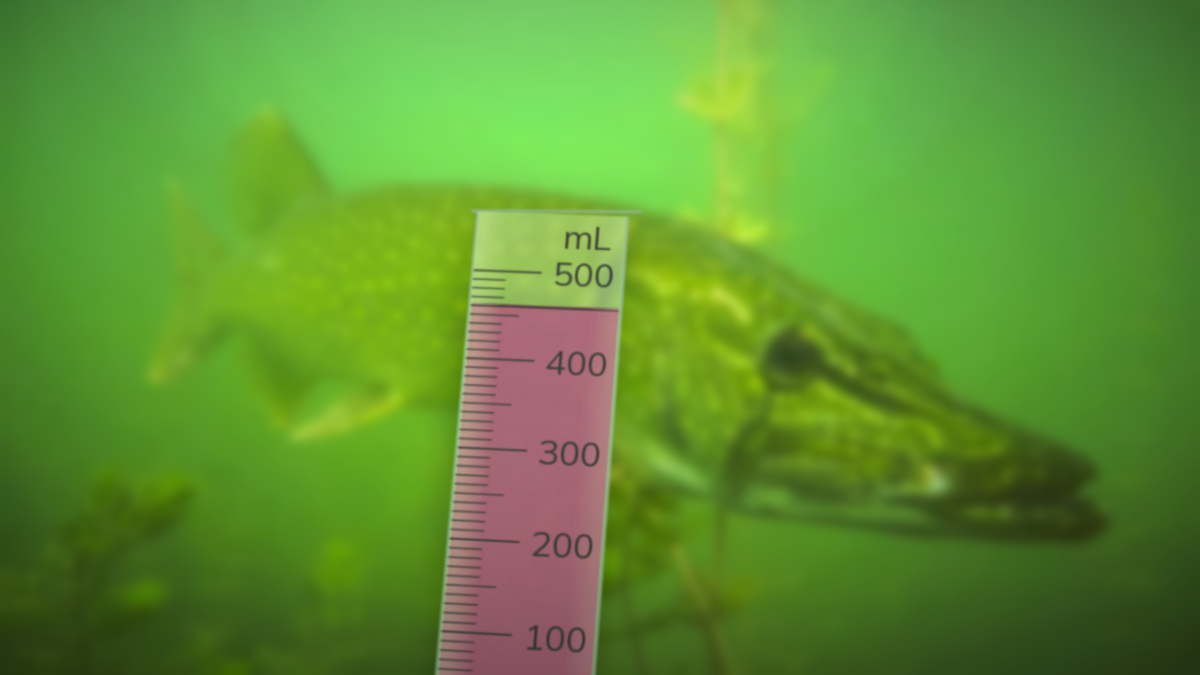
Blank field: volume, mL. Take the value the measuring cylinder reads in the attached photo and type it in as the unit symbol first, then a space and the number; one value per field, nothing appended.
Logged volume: mL 460
